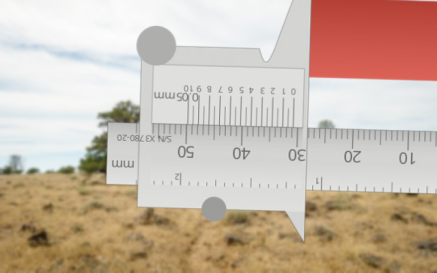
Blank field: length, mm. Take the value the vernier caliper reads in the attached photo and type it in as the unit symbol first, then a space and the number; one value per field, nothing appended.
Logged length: mm 30.8
